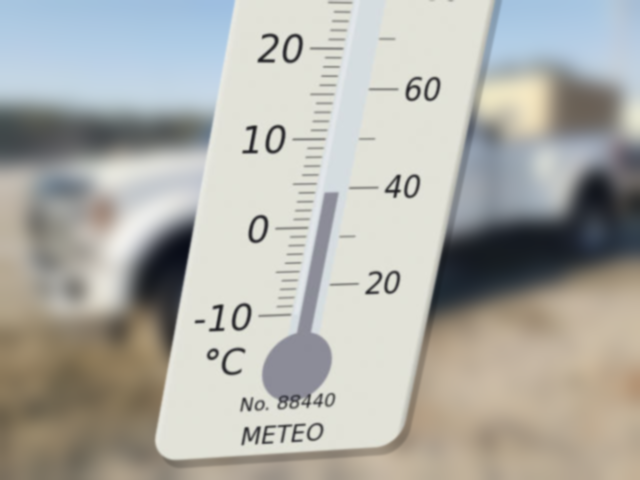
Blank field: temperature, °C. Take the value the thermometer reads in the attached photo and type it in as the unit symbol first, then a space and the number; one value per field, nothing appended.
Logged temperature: °C 4
